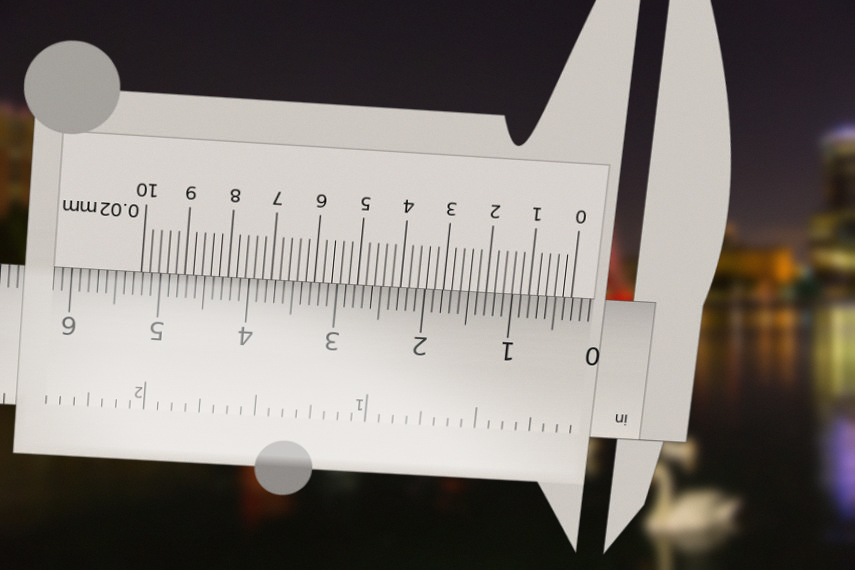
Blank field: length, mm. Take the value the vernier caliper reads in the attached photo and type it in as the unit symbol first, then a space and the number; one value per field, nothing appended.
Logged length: mm 3.2
